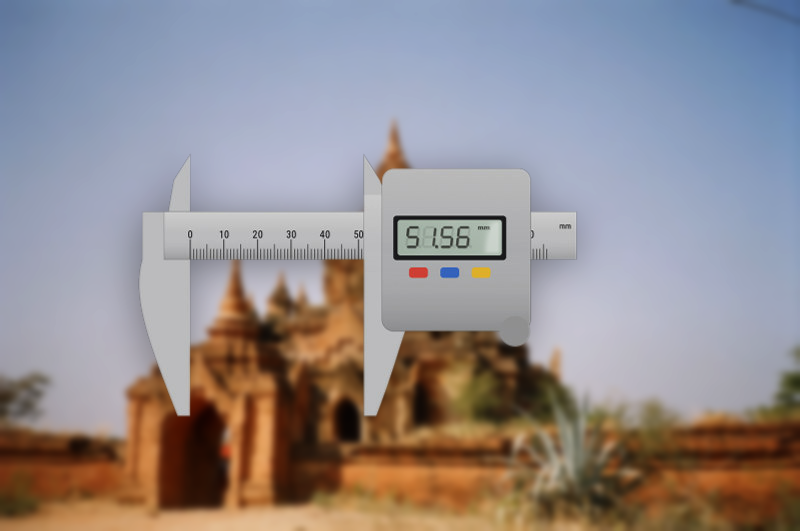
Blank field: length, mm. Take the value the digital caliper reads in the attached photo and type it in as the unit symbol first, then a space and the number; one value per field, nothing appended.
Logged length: mm 51.56
